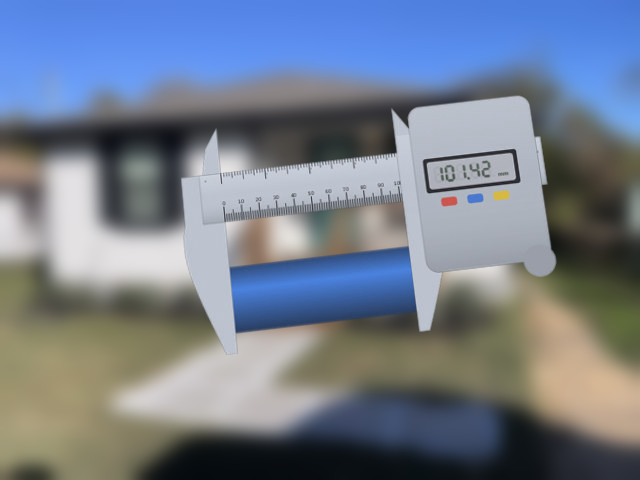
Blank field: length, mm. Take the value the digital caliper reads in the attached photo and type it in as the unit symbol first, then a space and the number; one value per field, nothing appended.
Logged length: mm 101.42
